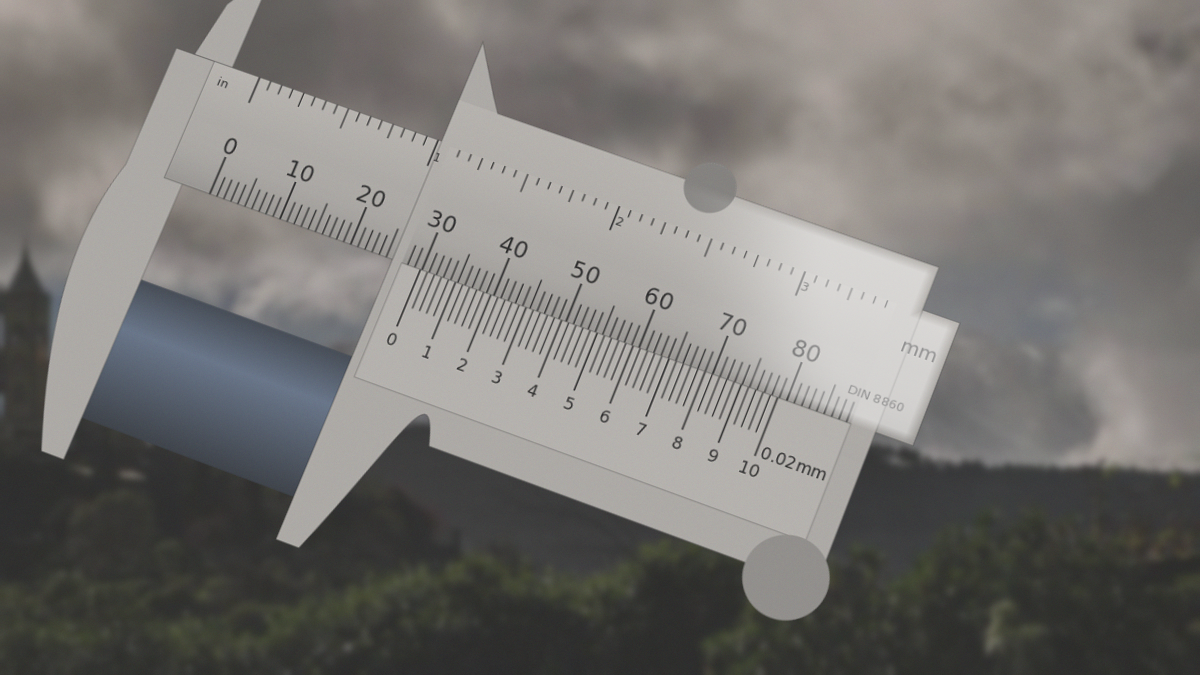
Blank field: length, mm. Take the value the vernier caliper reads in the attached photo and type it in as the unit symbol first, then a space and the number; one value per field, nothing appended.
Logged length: mm 29.8
